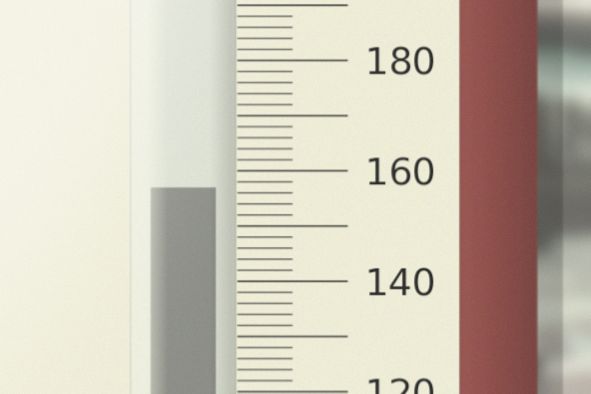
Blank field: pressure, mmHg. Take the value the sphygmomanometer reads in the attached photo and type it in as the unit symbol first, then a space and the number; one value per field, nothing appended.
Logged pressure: mmHg 157
